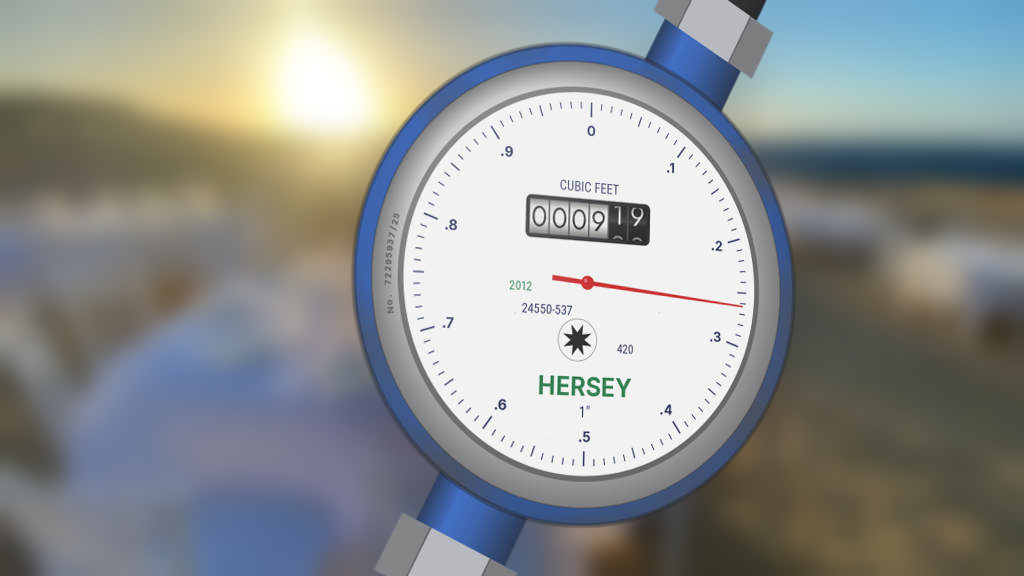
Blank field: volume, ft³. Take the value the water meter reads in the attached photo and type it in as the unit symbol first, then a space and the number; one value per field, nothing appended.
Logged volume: ft³ 919.26
